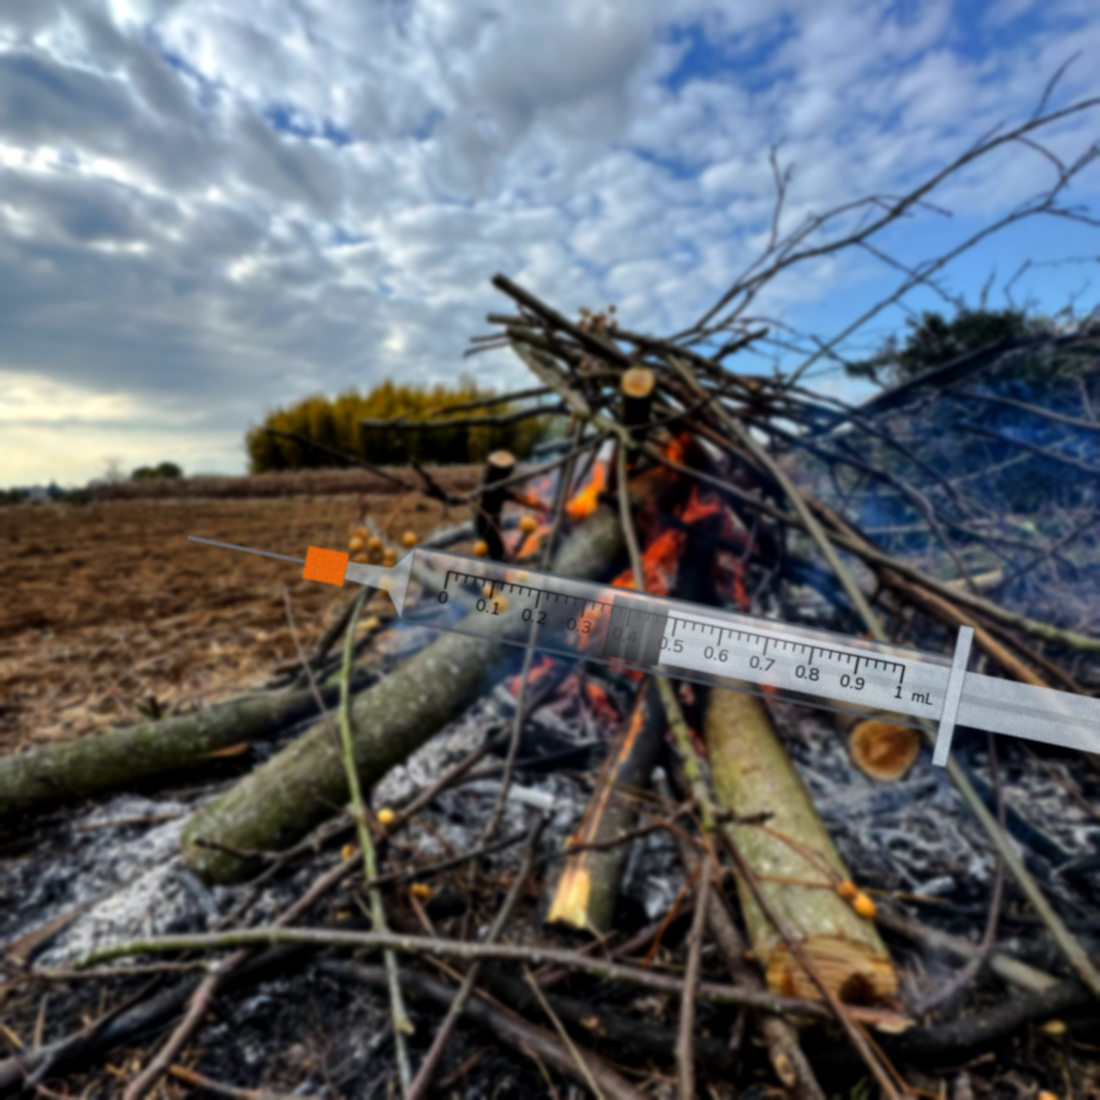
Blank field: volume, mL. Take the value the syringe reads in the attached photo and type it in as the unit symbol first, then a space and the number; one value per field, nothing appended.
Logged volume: mL 0.36
